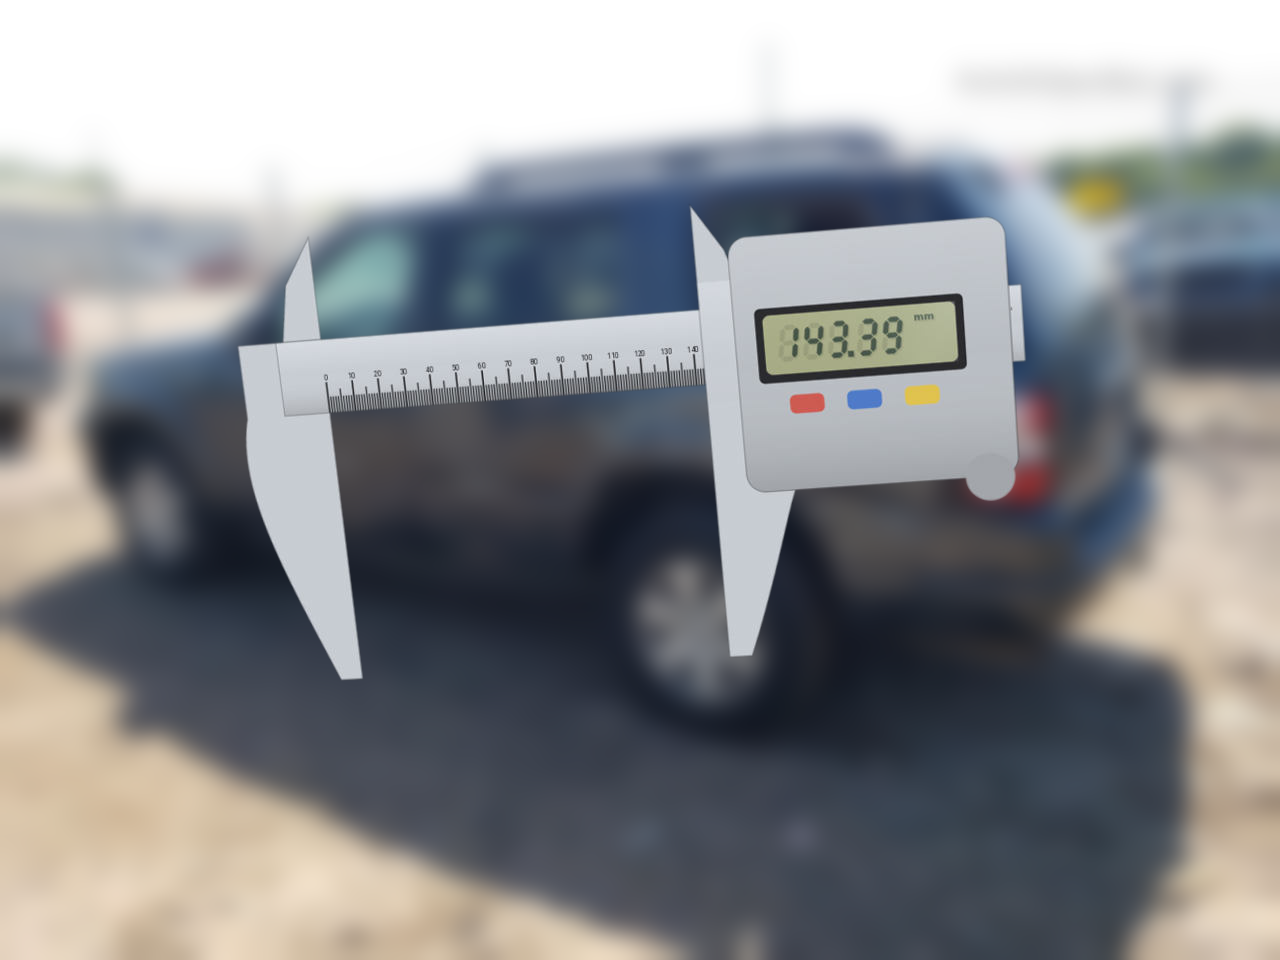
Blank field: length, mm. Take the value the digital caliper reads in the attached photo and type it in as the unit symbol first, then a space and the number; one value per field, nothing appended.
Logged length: mm 143.39
